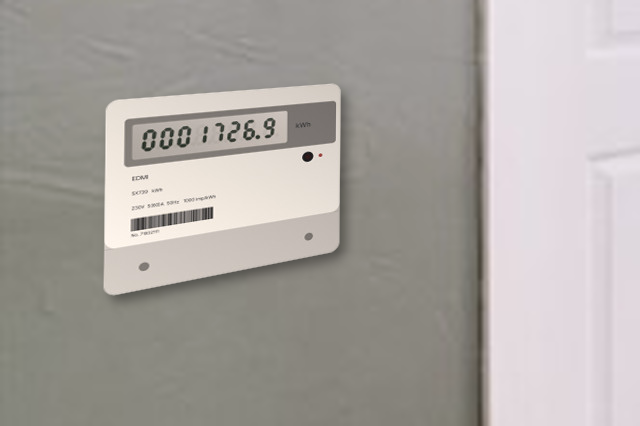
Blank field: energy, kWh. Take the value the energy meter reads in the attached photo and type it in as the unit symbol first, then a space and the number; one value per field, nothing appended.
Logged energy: kWh 1726.9
